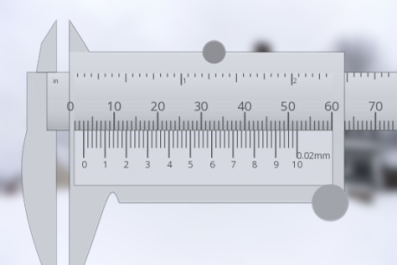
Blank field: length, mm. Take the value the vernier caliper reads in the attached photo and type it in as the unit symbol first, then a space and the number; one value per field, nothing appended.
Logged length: mm 3.0
